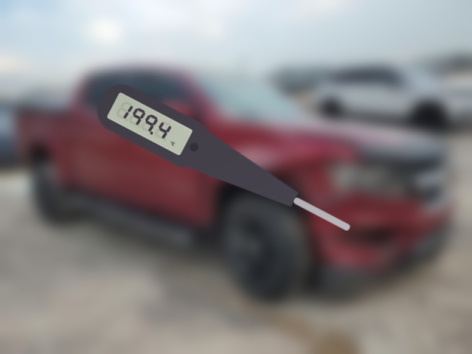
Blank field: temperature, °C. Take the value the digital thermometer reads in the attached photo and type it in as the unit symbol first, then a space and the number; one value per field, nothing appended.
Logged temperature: °C 199.4
